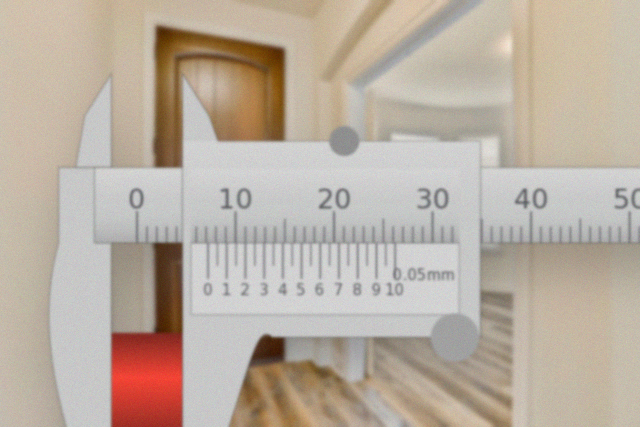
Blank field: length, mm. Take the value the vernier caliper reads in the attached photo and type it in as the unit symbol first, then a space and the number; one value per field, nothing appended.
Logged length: mm 7.2
